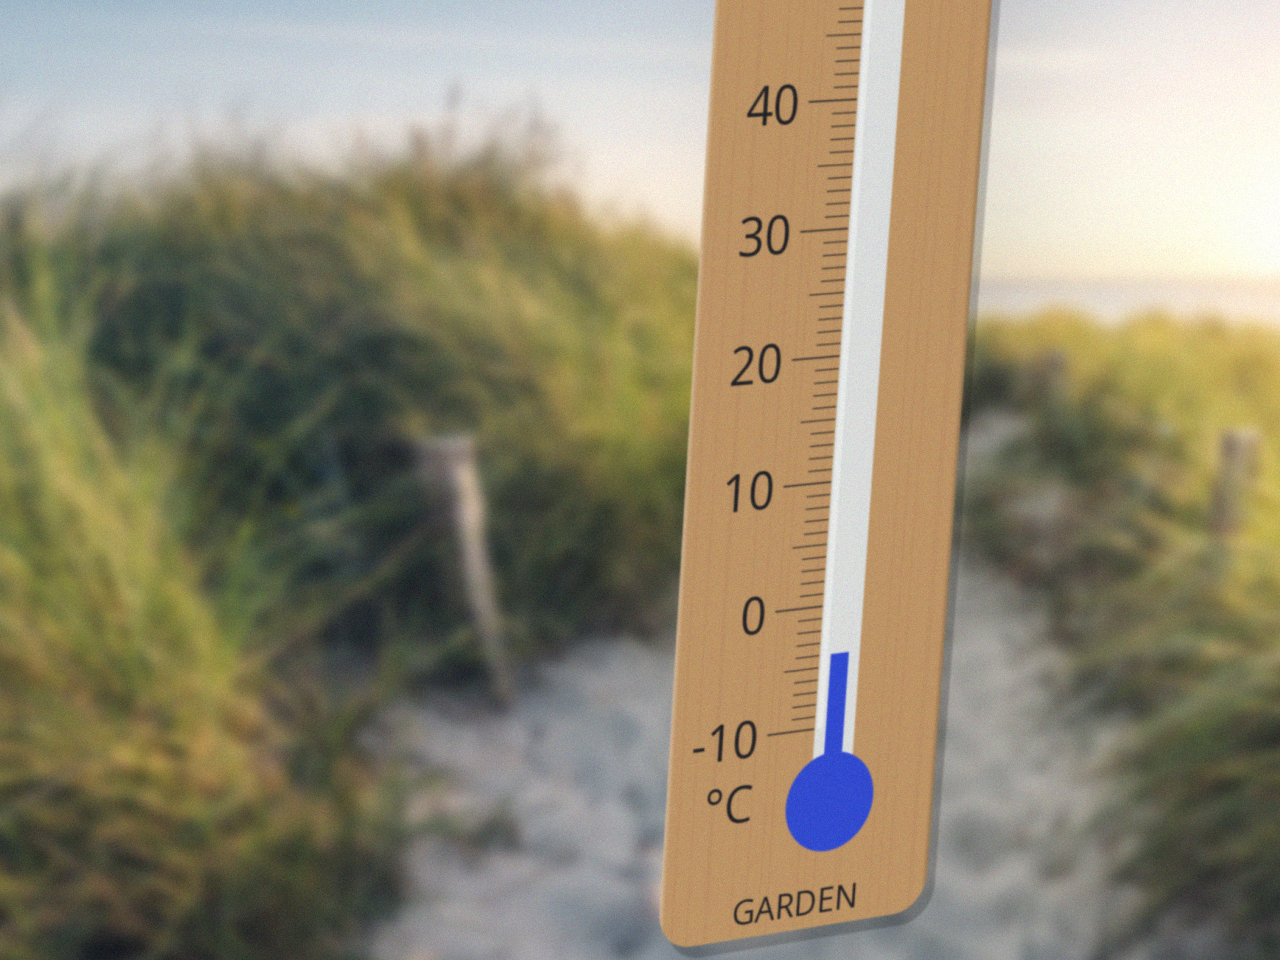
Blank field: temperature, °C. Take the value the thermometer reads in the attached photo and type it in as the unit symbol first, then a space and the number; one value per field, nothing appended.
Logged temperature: °C -4
